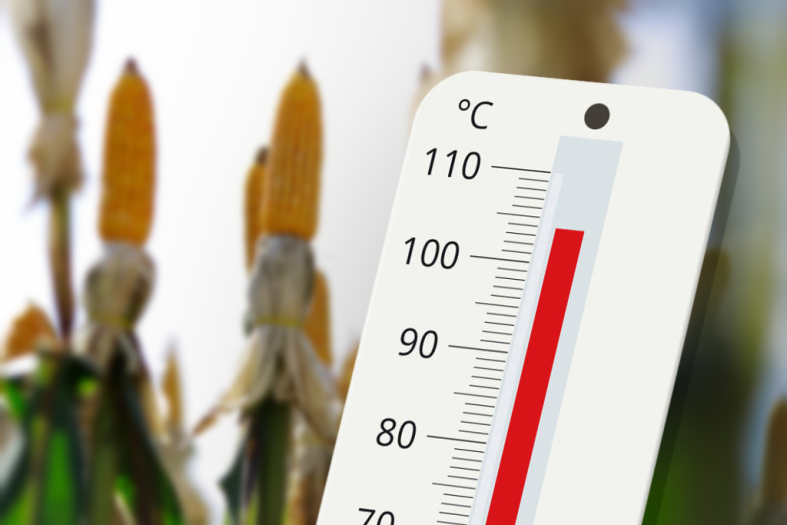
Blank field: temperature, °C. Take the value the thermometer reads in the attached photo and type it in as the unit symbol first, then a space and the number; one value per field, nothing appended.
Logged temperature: °C 104
